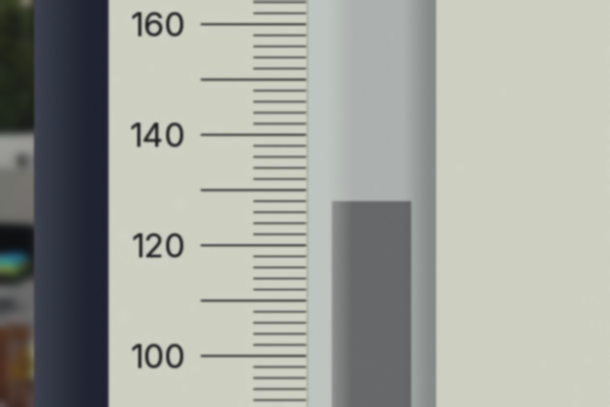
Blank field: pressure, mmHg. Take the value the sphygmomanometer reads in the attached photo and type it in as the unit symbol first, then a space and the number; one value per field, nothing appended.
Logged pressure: mmHg 128
